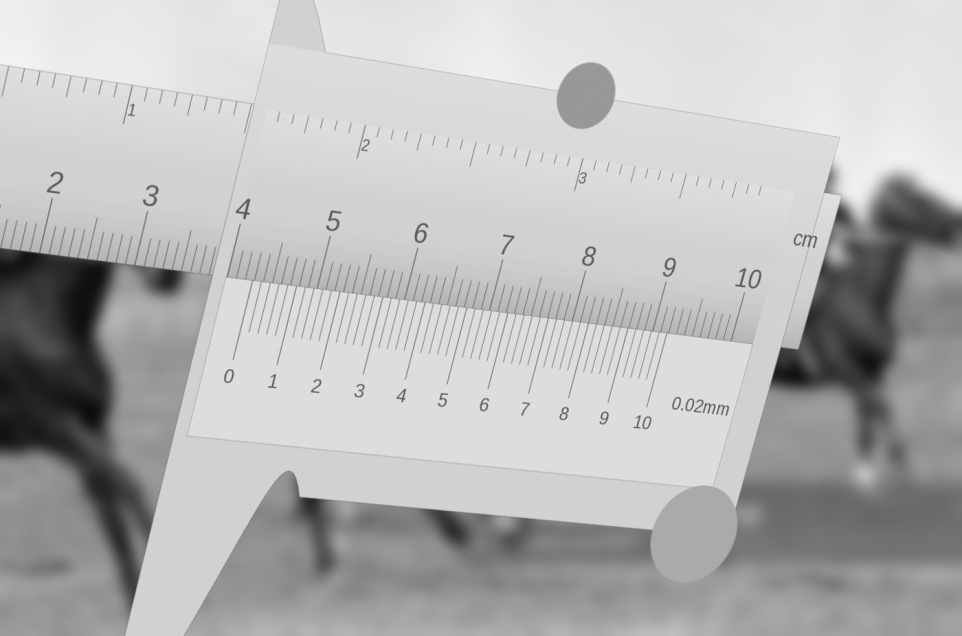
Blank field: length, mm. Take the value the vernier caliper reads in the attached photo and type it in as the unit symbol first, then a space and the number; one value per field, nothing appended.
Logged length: mm 42.8
